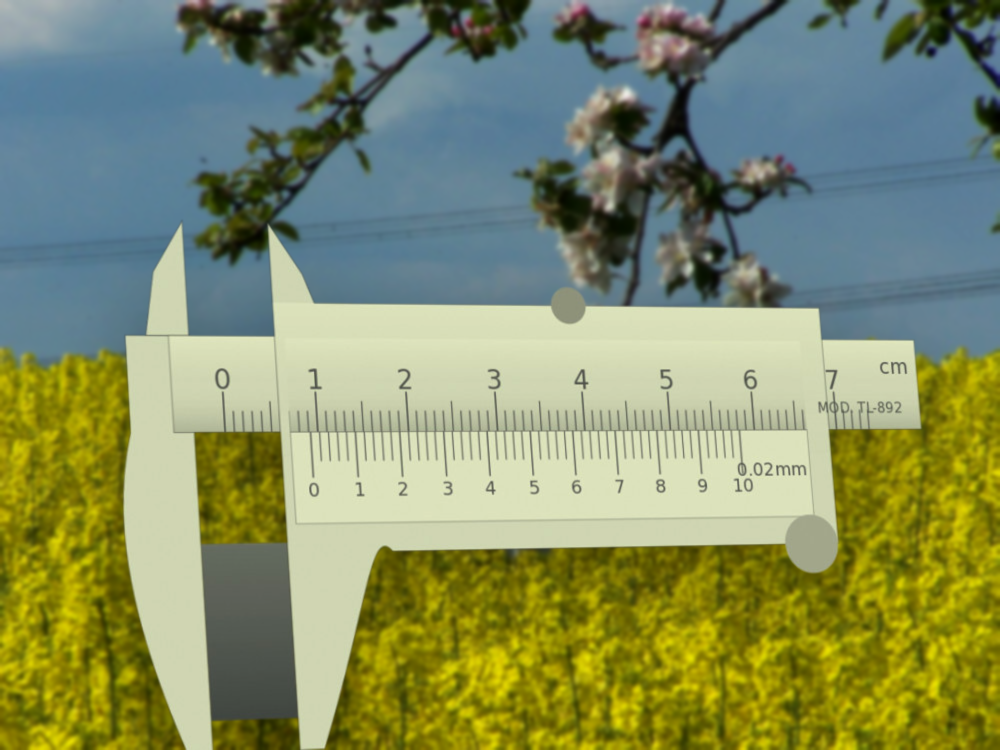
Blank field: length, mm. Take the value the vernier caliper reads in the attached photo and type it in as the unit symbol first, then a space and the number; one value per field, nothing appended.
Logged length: mm 9.2
